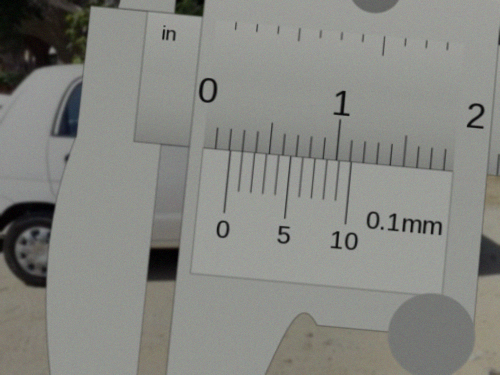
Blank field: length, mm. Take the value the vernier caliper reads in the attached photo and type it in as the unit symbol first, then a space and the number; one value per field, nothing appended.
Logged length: mm 2.1
